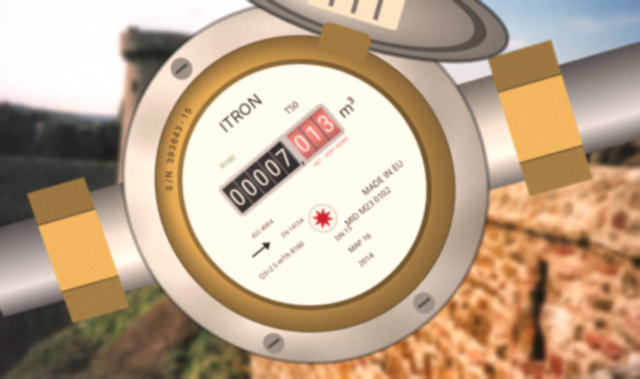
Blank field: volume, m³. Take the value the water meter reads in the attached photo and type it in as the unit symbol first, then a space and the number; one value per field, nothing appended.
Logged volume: m³ 7.013
